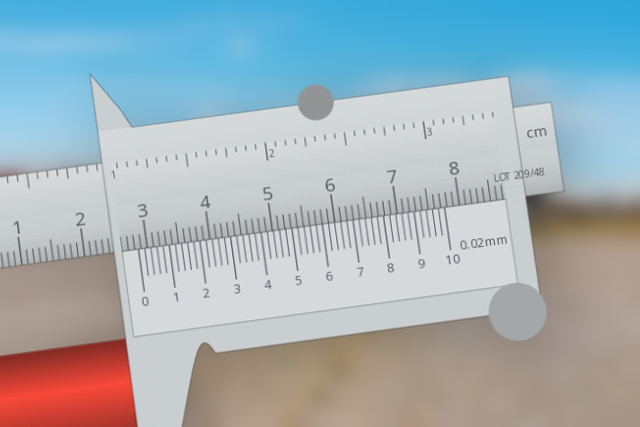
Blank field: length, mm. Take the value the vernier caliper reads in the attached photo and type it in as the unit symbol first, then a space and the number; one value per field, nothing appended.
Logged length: mm 28.6
